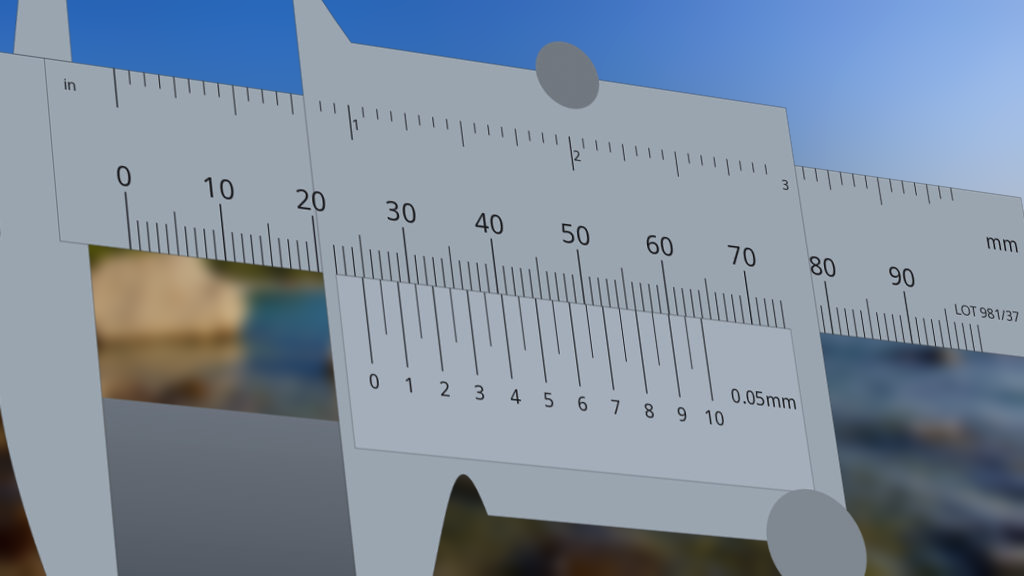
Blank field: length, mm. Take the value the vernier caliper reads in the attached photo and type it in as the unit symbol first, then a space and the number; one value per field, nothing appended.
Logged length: mm 24.8
